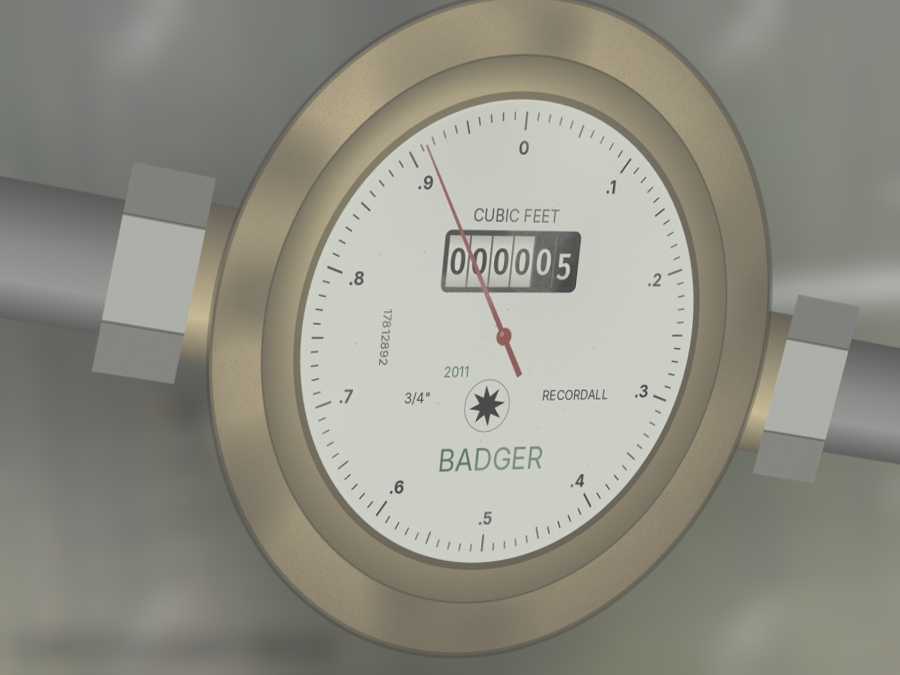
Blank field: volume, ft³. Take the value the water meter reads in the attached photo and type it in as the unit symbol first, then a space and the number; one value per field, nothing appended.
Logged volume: ft³ 4.91
